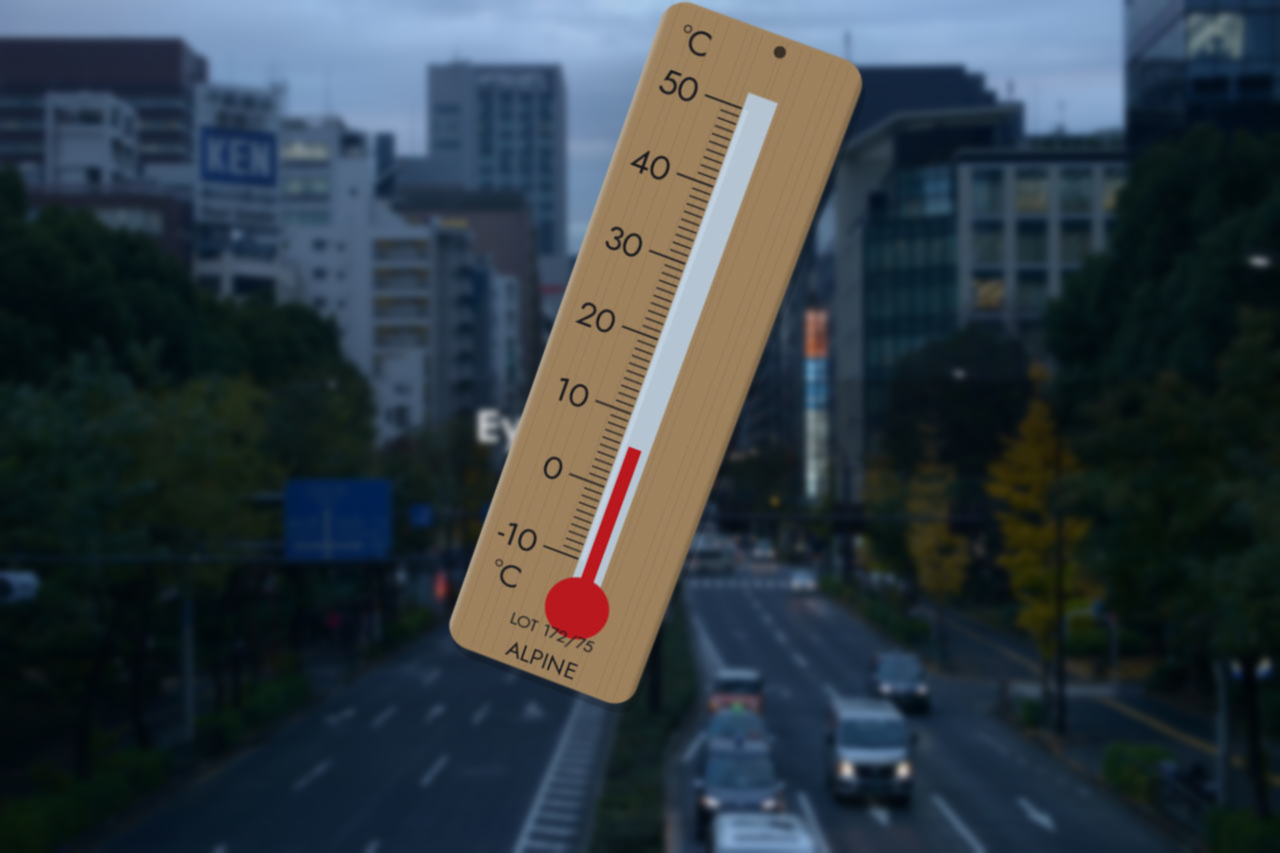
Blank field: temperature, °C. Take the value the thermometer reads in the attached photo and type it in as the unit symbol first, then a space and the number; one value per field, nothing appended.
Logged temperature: °C 6
